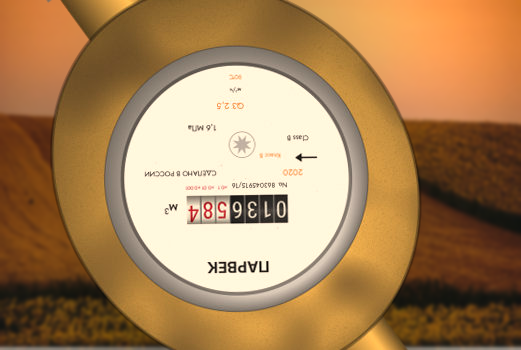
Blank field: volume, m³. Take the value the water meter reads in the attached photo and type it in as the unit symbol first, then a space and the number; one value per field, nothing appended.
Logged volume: m³ 136.584
